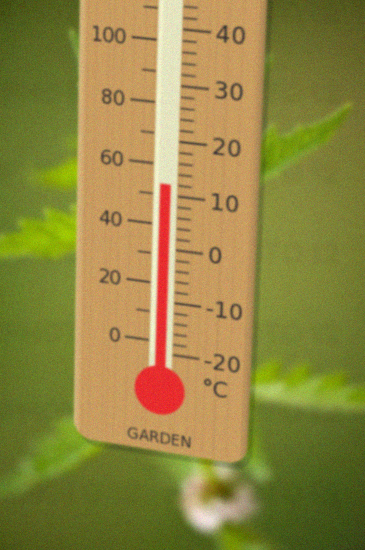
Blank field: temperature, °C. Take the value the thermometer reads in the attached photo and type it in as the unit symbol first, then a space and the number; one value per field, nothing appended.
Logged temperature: °C 12
